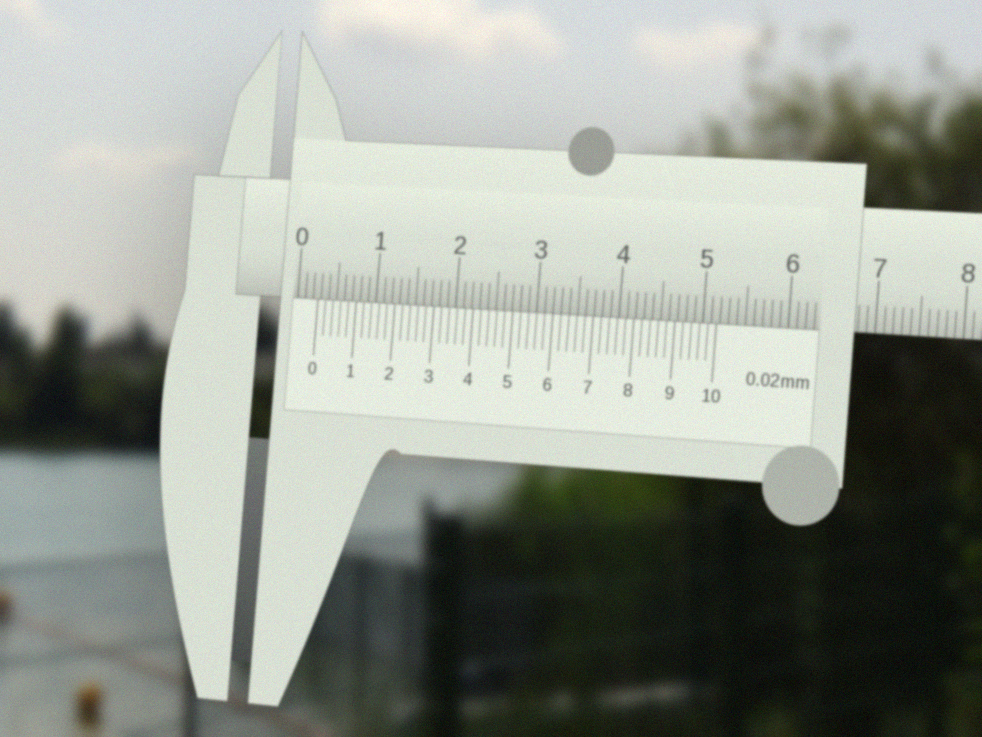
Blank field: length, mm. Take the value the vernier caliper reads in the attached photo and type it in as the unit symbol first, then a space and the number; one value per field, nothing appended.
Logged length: mm 2.6
